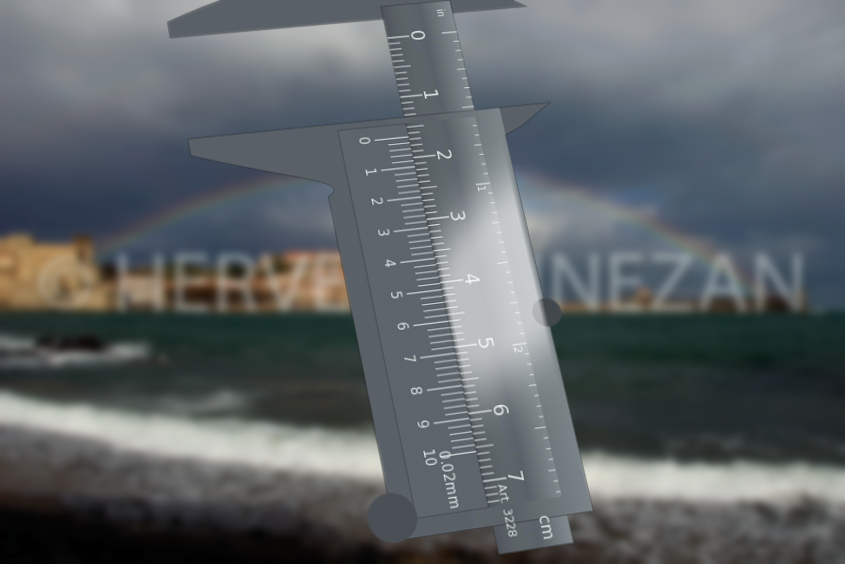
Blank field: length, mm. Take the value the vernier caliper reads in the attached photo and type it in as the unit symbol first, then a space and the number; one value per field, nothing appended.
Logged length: mm 16.6
